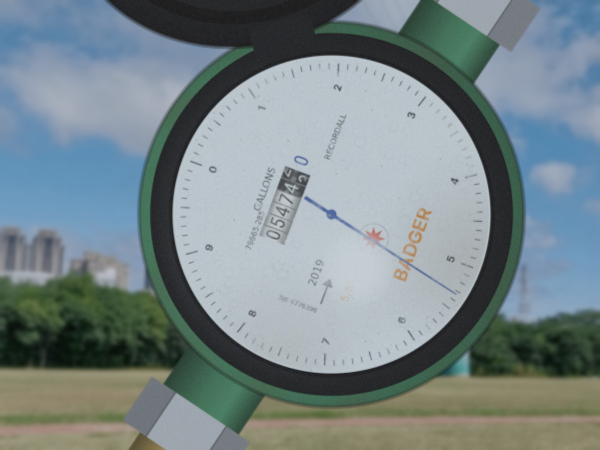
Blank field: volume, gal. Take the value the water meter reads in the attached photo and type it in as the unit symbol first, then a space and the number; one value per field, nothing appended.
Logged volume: gal 547425.3
